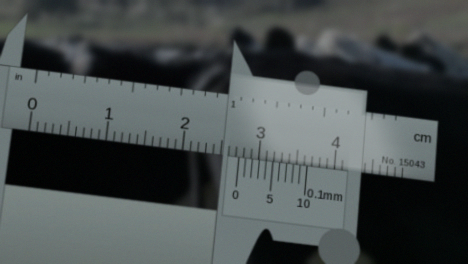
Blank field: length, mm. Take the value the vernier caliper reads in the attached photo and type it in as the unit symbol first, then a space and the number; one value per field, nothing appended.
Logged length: mm 27.4
